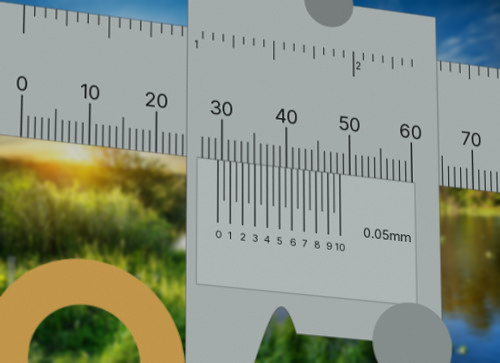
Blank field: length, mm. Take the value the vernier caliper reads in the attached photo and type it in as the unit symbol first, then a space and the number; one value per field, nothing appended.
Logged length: mm 29.4
